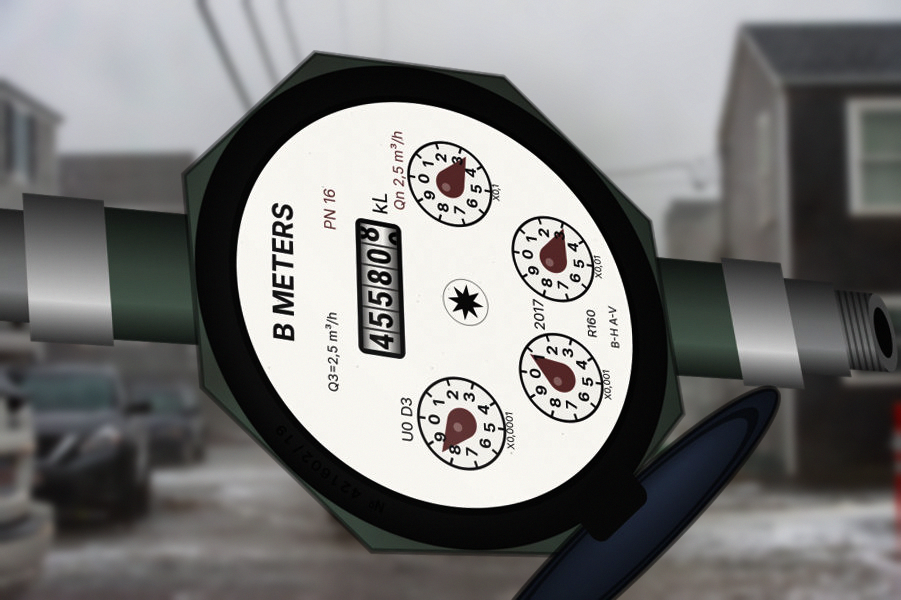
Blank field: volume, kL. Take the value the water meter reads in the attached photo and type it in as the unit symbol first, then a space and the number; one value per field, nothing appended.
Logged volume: kL 455808.3308
